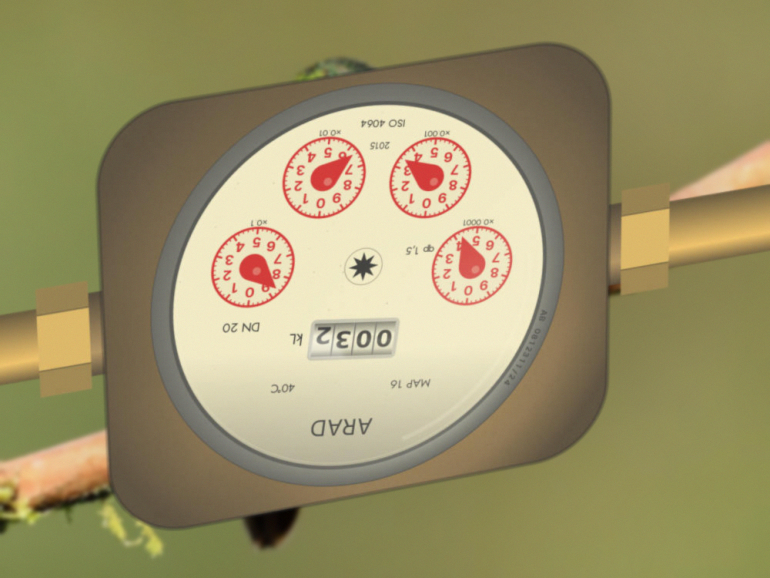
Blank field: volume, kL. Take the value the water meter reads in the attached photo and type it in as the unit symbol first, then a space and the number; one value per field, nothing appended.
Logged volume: kL 31.8634
